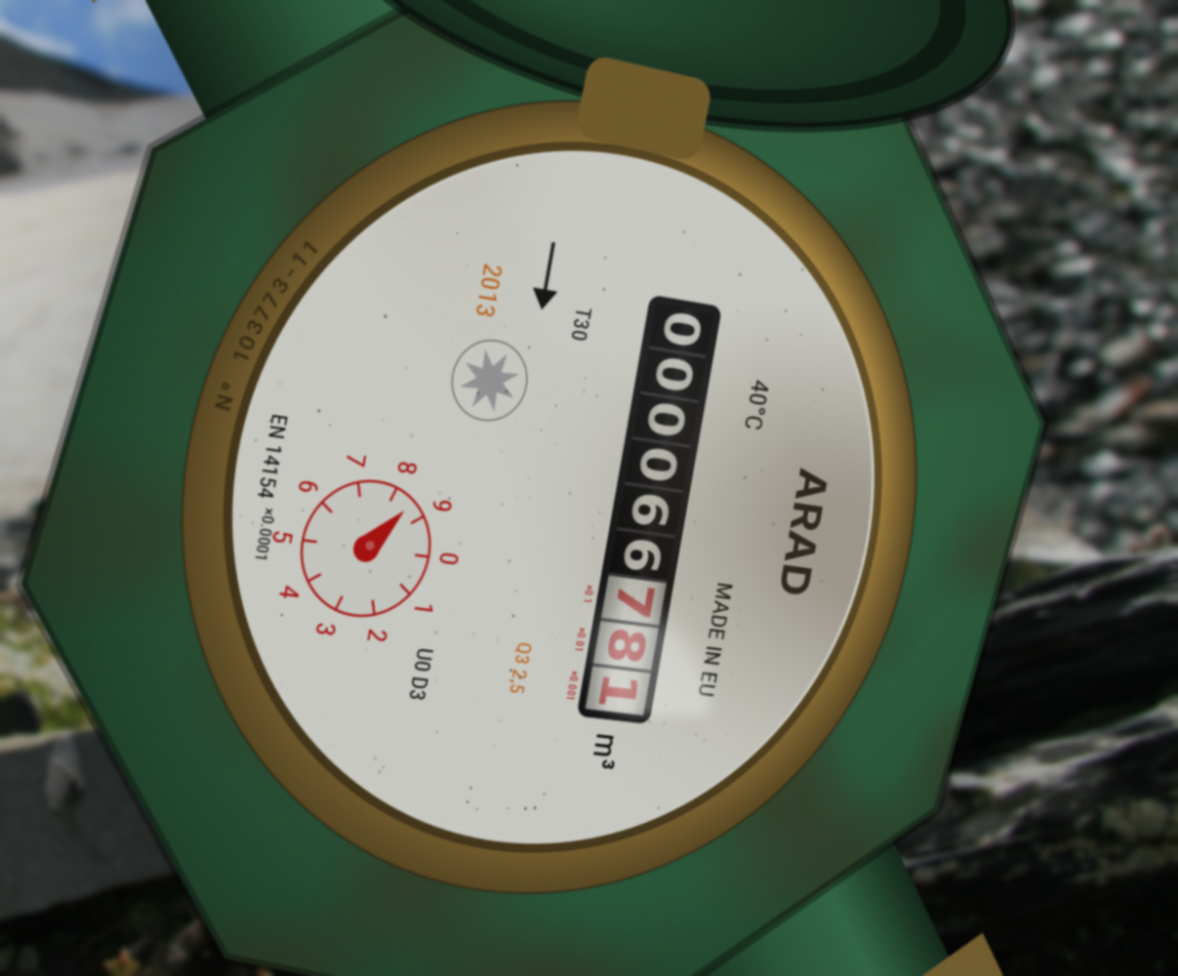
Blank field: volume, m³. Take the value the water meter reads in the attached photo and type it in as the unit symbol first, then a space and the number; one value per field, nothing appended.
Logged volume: m³ 66.7818
